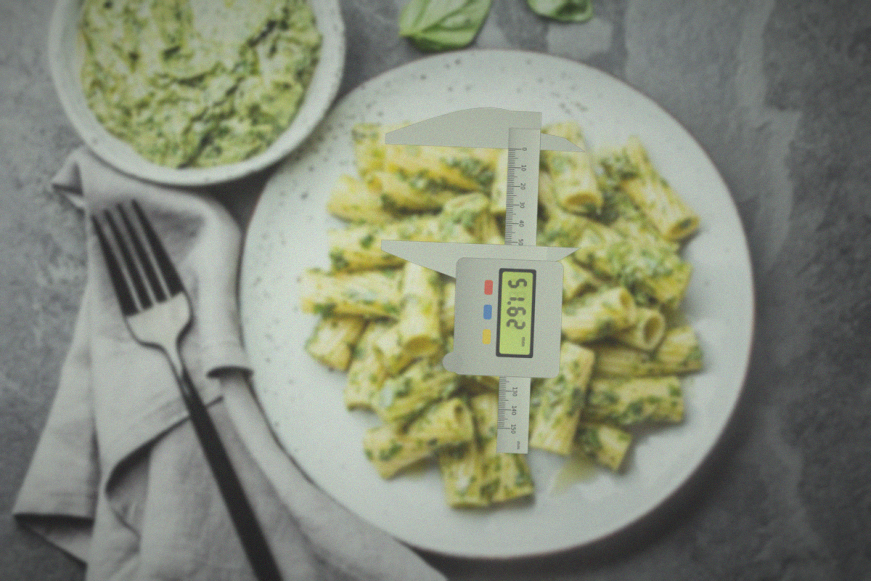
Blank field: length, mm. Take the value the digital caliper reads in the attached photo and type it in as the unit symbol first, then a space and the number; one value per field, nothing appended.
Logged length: mm 51.62
